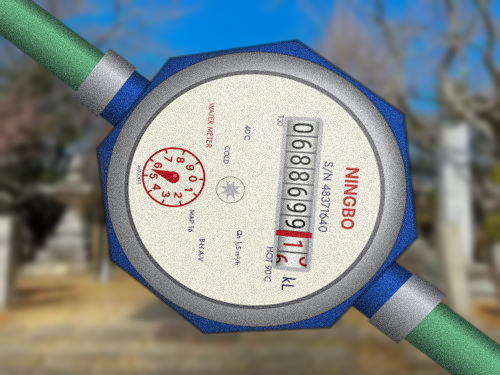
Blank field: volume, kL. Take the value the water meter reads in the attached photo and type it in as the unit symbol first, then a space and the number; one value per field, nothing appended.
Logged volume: kL 688699.155
